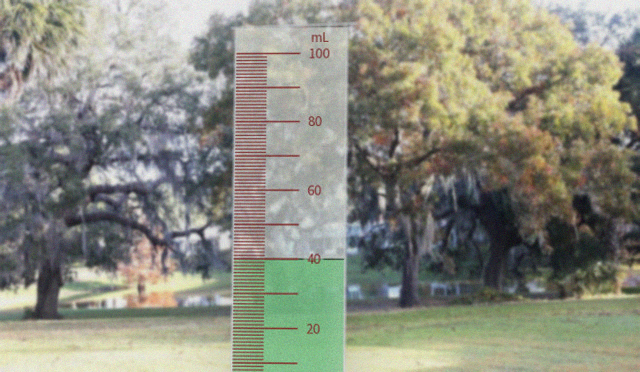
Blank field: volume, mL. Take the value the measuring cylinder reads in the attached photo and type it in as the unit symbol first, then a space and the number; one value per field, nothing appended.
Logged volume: mL 40
